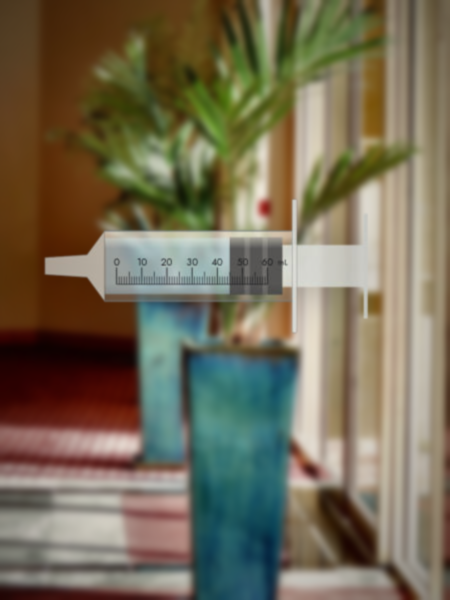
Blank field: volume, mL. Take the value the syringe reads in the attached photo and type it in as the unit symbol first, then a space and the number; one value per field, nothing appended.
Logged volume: mL 45
